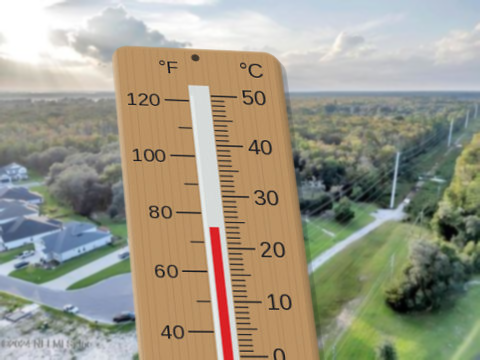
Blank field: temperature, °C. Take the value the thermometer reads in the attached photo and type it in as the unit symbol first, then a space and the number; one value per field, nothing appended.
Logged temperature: °C 24
